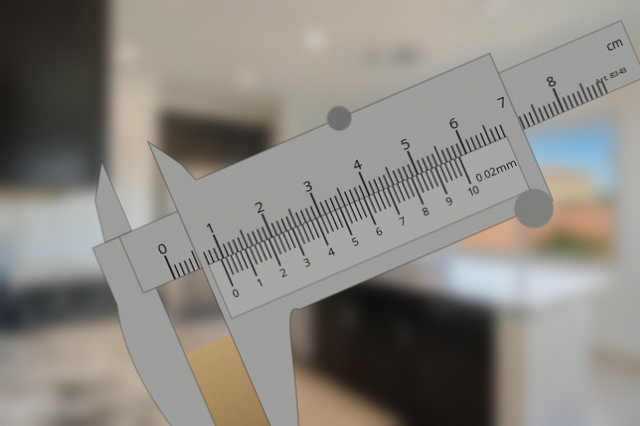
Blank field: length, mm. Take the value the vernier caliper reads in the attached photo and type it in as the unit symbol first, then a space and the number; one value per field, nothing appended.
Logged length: mm 9.5
